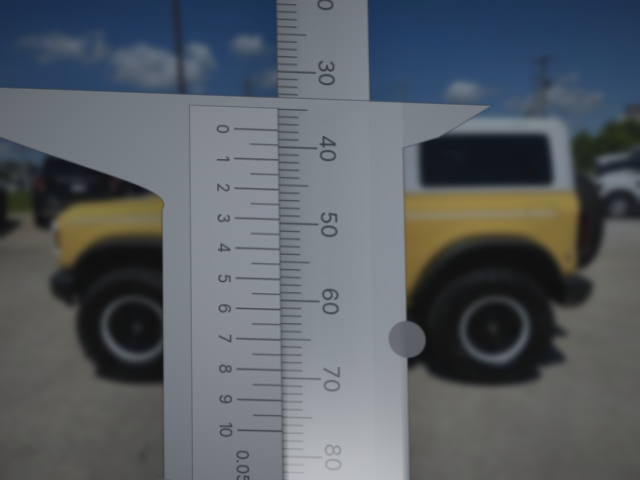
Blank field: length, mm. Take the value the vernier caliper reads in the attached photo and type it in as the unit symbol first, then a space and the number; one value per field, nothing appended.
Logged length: mm 37.8
